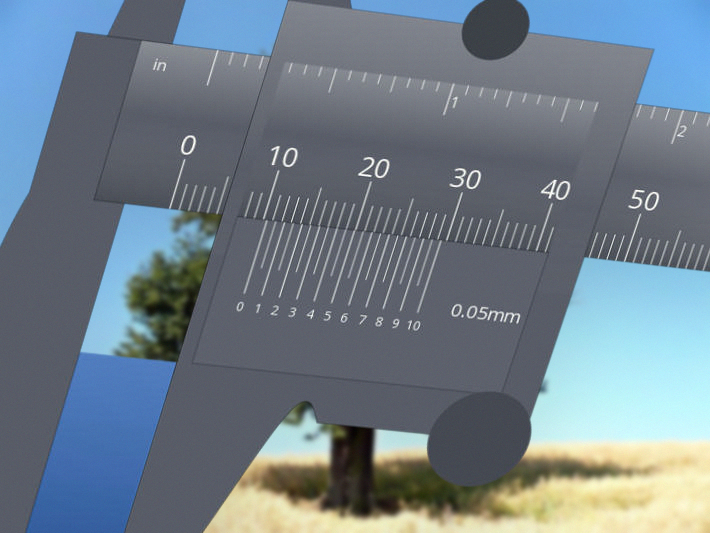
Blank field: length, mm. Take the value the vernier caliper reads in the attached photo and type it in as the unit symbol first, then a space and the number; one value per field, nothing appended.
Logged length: mm 10.4
